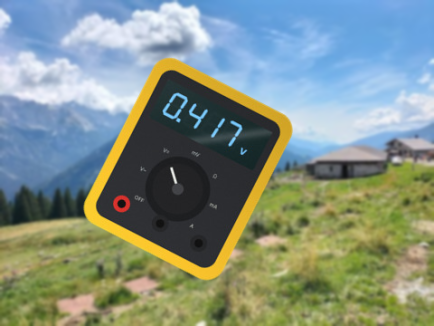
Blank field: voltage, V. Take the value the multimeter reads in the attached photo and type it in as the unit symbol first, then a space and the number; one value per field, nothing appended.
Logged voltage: V 0.417
